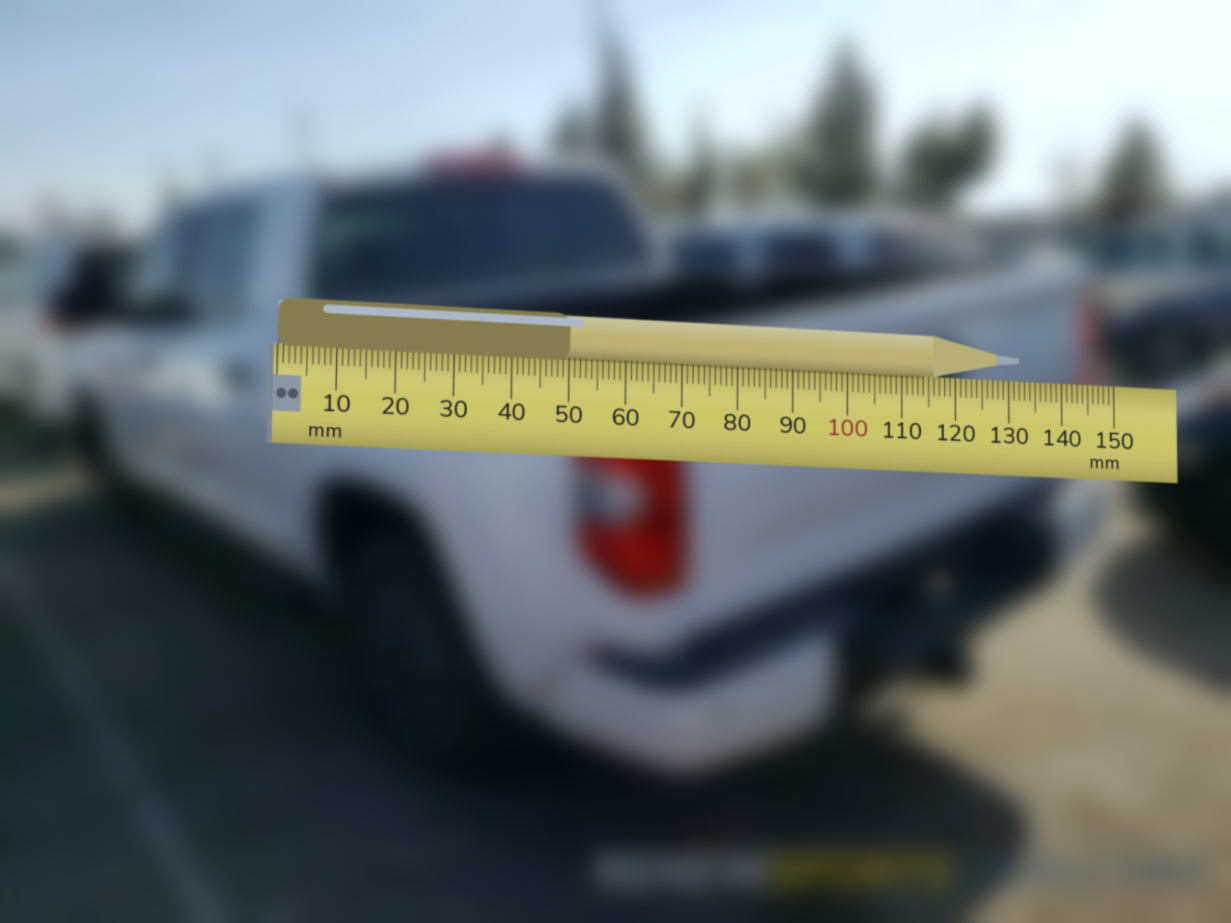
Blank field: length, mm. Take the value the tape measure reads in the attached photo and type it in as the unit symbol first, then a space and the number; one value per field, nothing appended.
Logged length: mm 132
